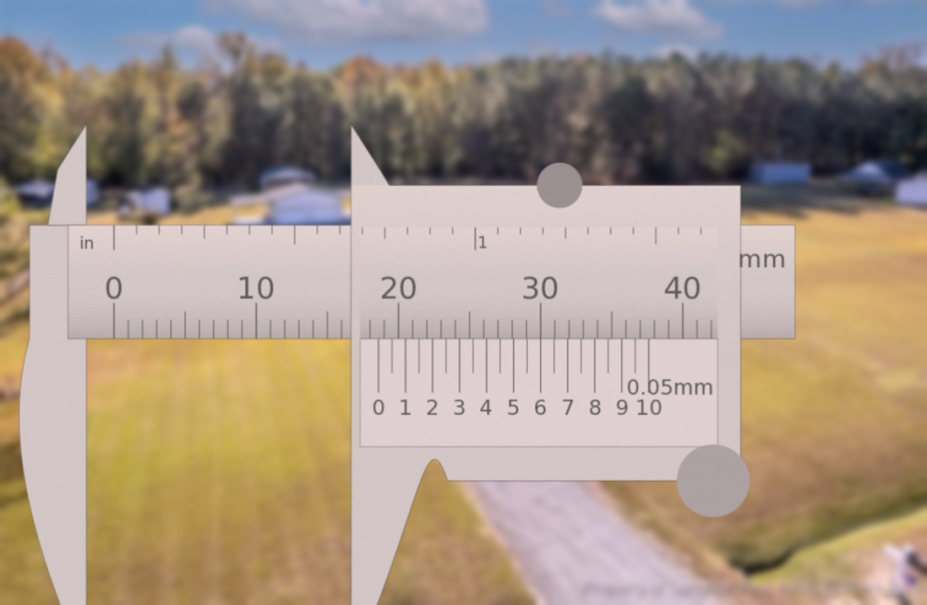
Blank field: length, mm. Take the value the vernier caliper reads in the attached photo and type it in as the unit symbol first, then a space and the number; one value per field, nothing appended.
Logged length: mm 18.6
